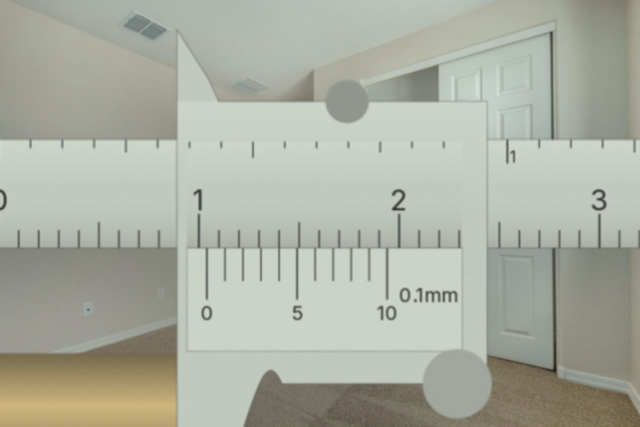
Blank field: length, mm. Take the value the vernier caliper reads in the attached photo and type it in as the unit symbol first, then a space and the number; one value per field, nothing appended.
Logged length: mm 10.4
